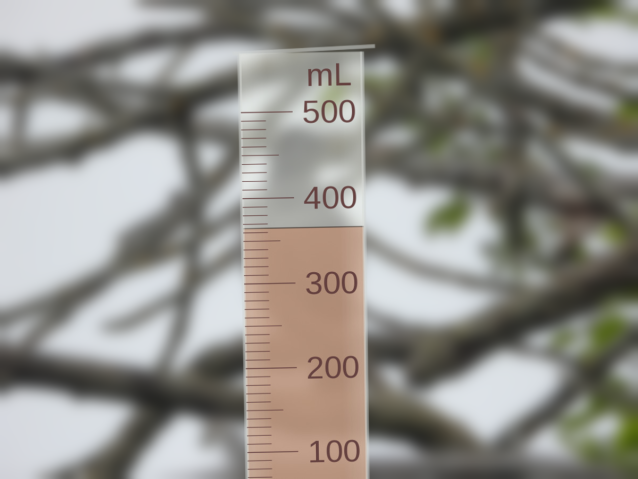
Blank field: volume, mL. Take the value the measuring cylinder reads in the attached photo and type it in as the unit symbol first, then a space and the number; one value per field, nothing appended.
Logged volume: mL 365
